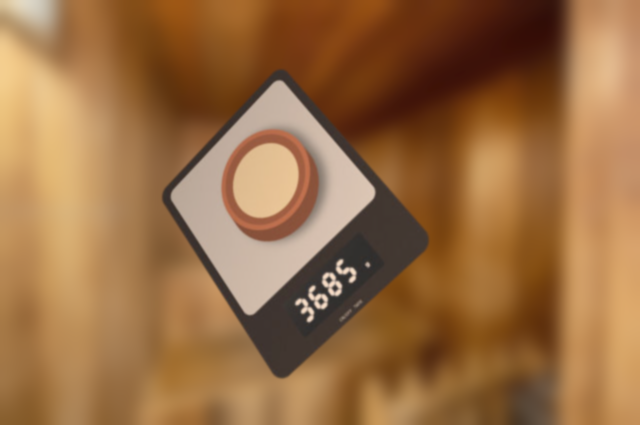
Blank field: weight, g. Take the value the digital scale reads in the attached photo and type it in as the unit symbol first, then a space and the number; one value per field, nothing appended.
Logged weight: g 3685
